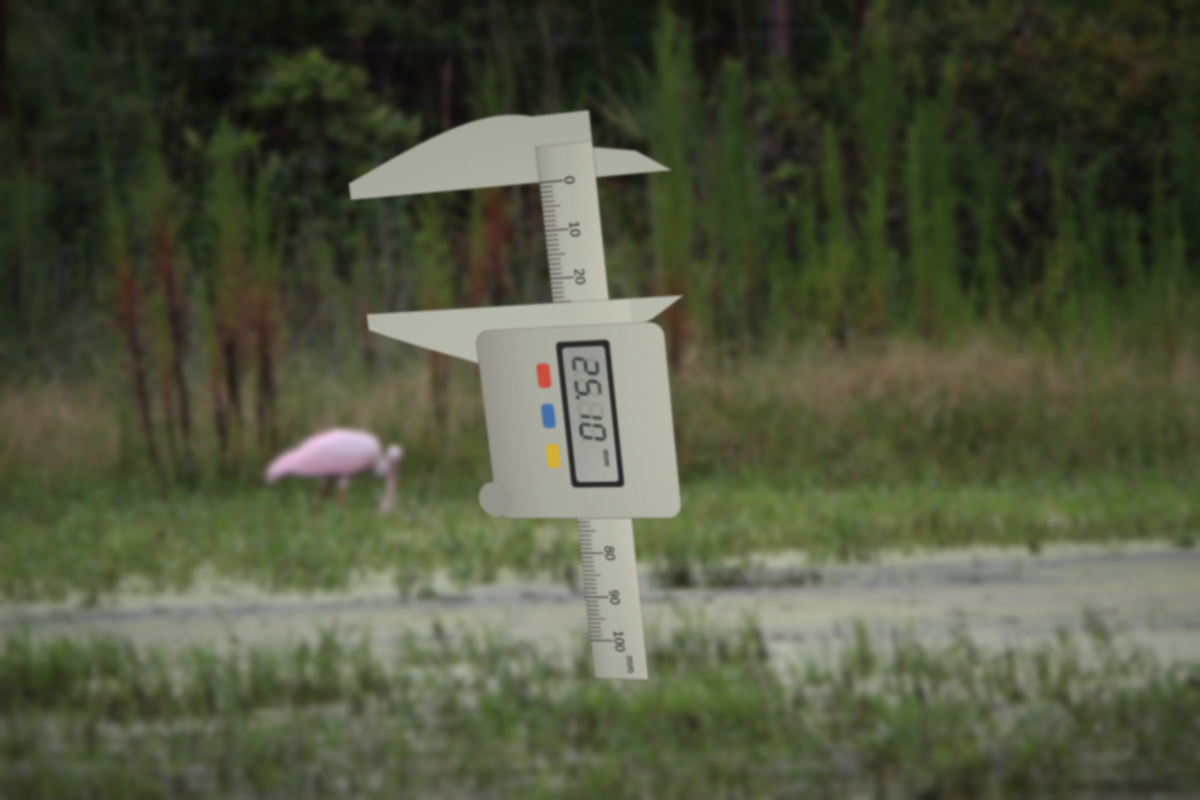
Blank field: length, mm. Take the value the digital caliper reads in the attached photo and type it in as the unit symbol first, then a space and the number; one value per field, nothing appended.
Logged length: mm 25.10
